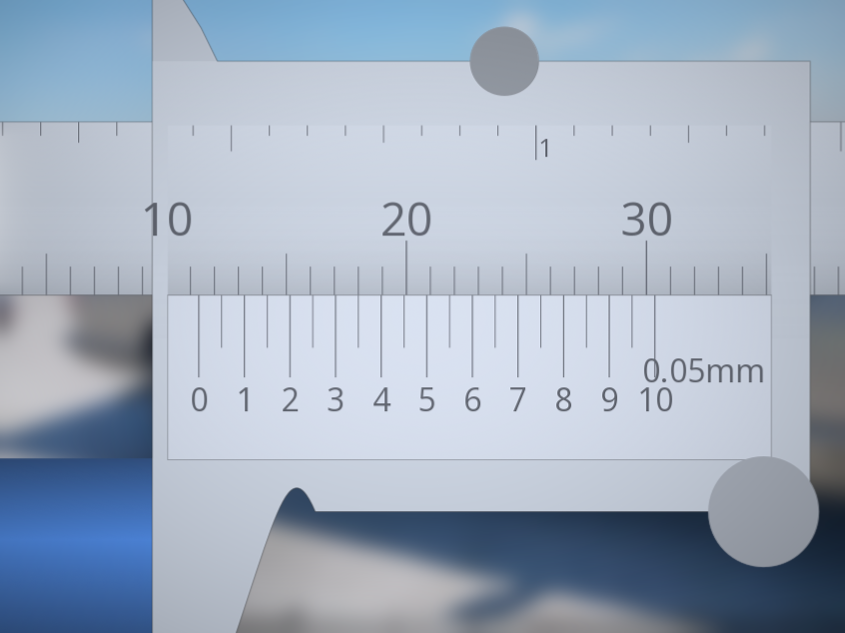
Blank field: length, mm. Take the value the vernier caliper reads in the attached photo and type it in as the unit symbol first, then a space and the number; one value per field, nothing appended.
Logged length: mm 11.35
